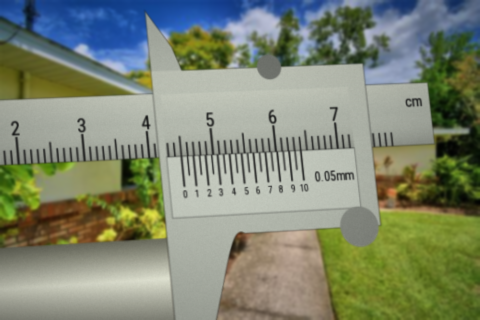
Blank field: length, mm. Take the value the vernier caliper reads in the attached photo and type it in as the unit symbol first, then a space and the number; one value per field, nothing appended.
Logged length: mm 45.0
